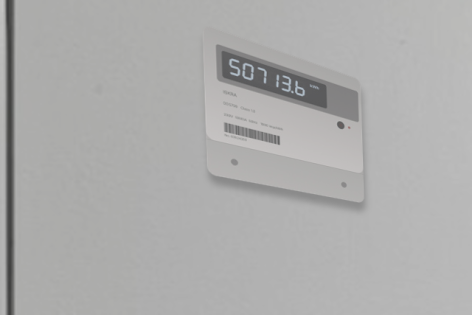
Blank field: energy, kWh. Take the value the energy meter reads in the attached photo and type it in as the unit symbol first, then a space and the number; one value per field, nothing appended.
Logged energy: kWh 50713.6
